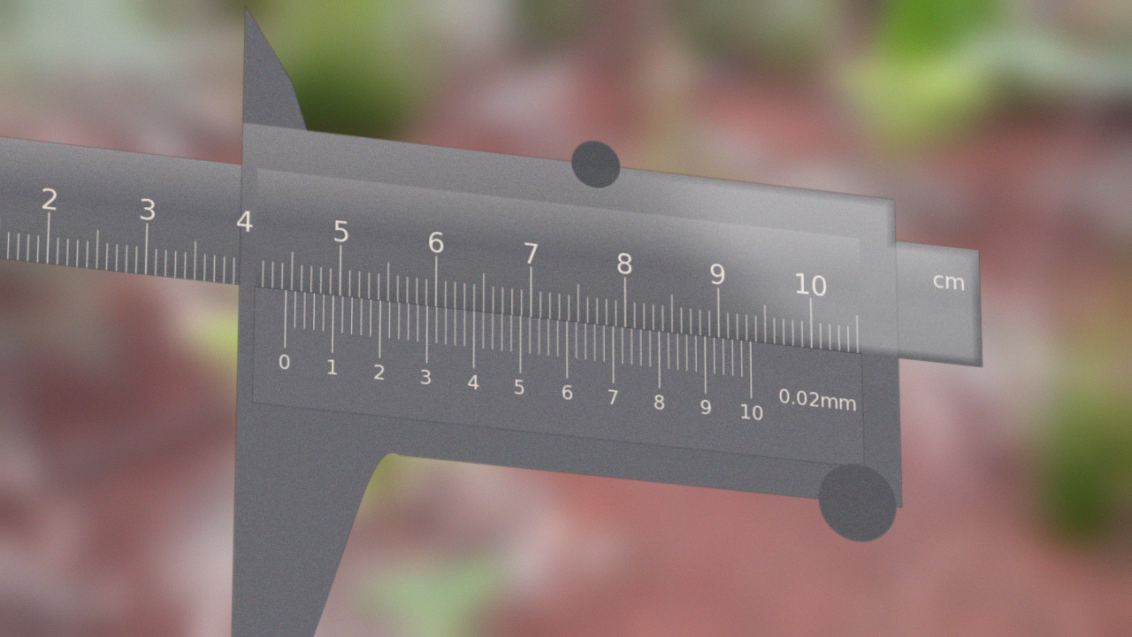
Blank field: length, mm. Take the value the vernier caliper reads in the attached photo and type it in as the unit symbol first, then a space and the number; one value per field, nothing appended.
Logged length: mm 44.4
